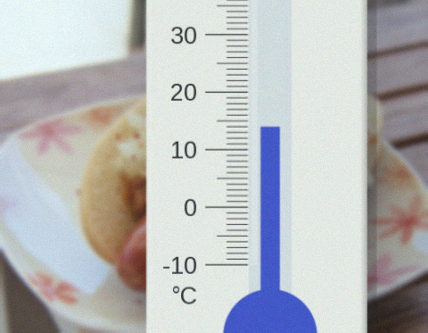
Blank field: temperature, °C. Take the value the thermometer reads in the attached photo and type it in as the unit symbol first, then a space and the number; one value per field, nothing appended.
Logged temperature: °C 14
